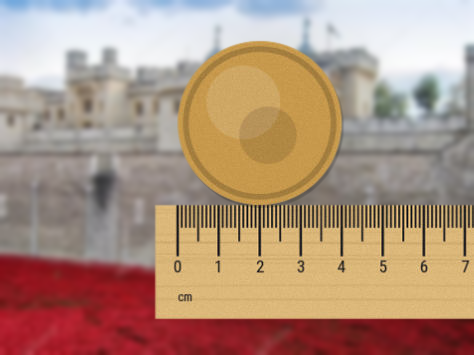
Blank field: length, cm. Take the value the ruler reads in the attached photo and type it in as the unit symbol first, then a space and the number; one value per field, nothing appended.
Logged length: cm 4
